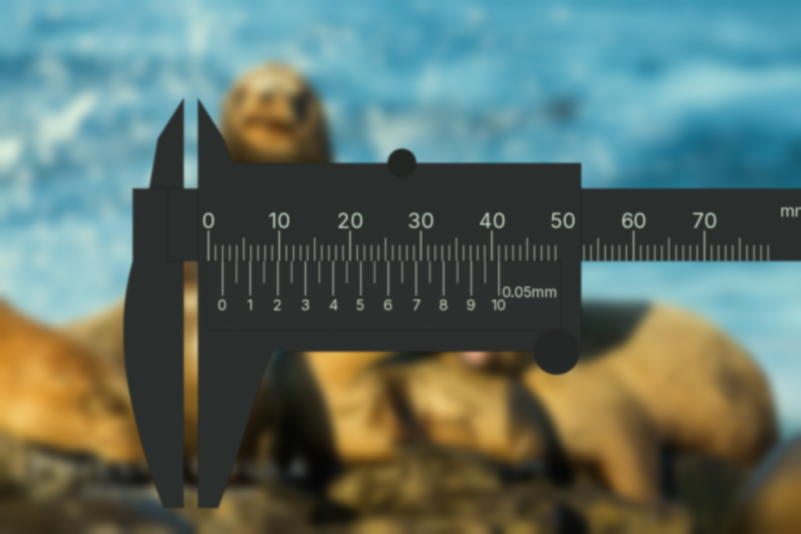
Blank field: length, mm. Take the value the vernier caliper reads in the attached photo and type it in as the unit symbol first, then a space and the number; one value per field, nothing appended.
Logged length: mm 2.0
